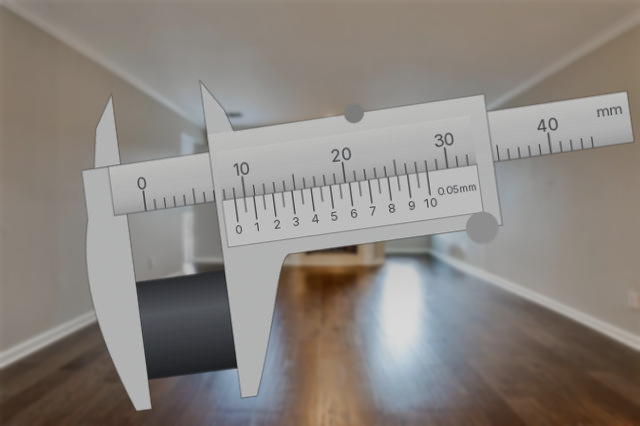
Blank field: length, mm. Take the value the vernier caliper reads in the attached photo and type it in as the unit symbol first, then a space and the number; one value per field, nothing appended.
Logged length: mm 9.0
